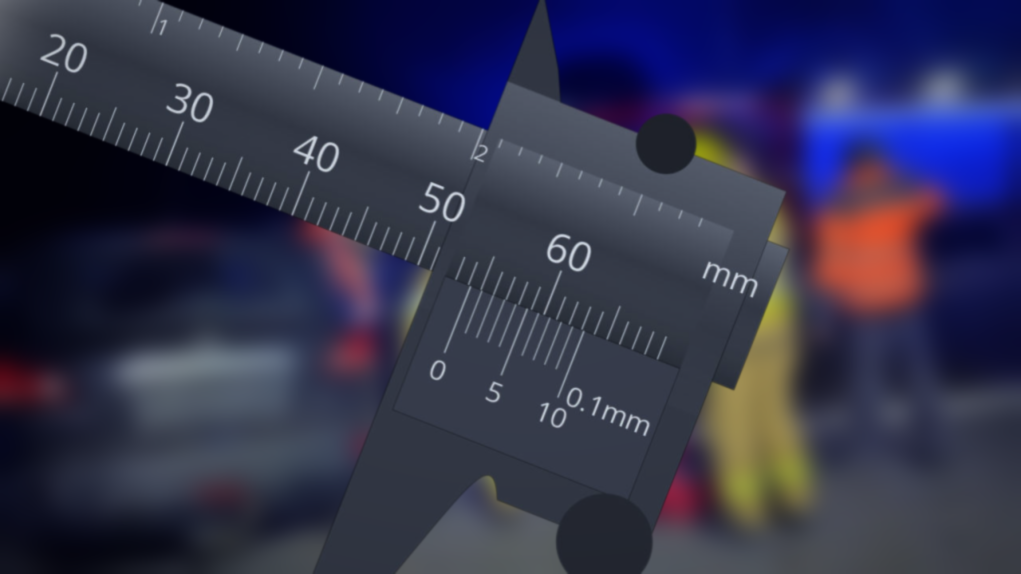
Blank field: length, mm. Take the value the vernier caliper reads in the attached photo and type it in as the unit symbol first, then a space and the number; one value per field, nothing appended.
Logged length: mm 54.2
